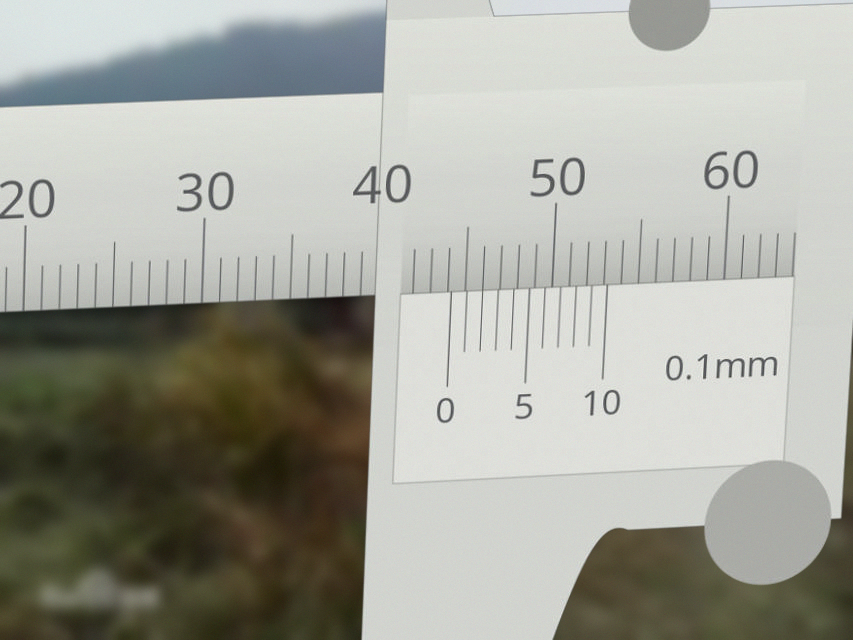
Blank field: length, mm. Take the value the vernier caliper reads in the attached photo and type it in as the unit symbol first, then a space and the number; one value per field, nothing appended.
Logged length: mm 44.2
